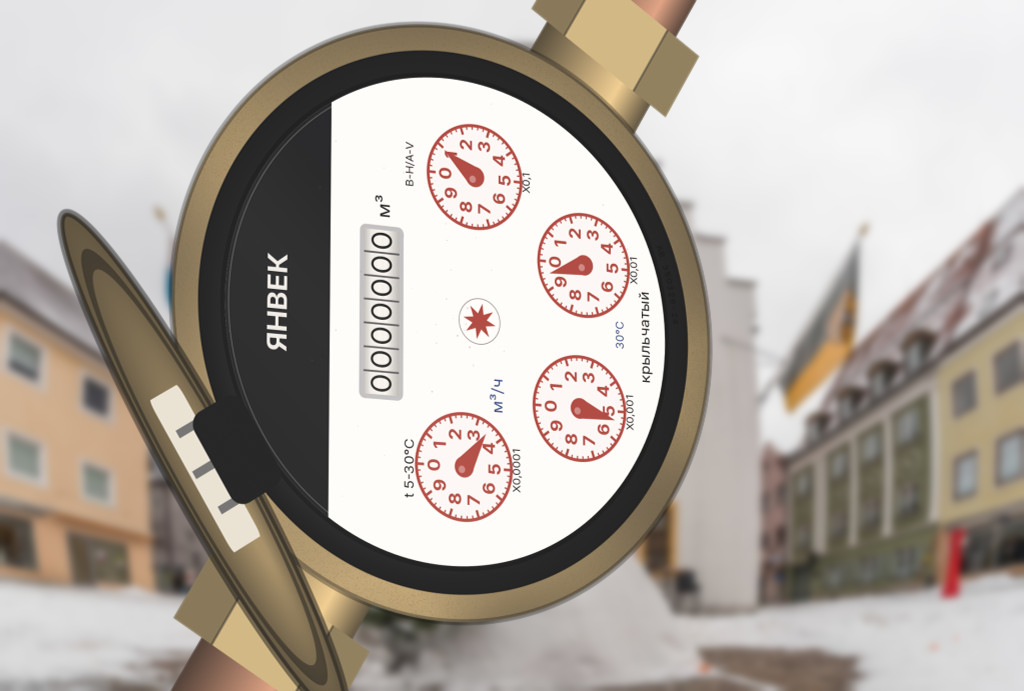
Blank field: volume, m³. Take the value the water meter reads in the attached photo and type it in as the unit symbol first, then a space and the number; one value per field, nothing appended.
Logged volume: m³ 0.0953
